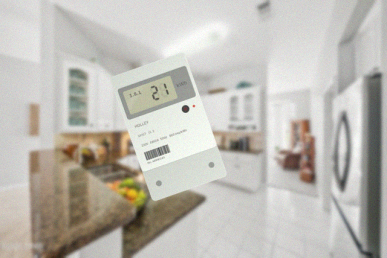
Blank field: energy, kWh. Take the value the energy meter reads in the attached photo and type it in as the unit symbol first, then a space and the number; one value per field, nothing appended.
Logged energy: kWh 21
